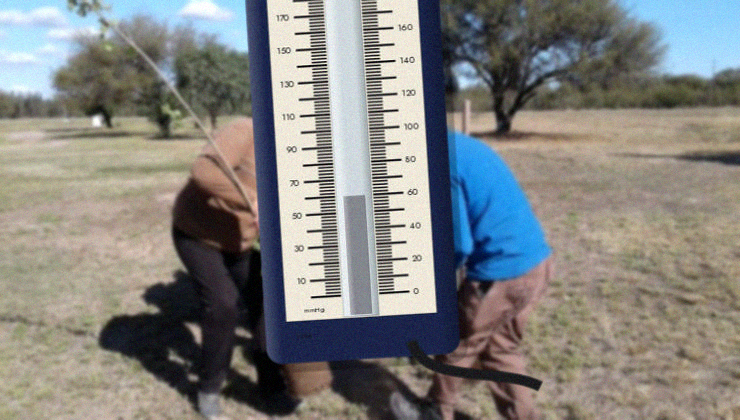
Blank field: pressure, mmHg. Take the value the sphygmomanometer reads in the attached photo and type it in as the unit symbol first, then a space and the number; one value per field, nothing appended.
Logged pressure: mmHg 60
